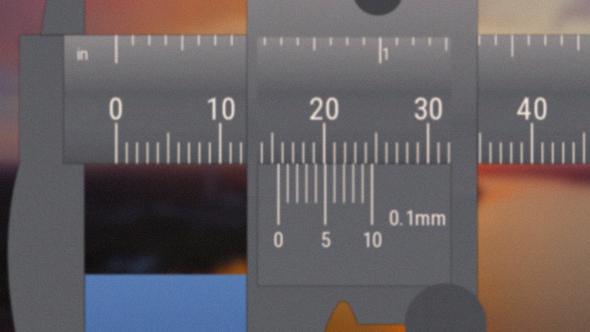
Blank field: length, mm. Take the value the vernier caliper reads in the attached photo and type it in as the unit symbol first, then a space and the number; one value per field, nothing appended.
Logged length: mm 15.6
